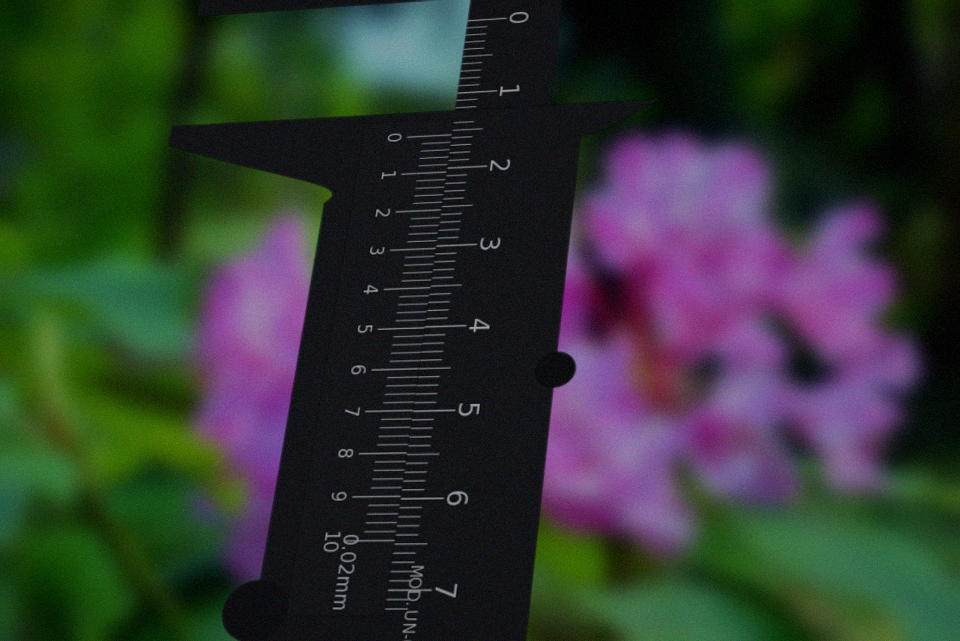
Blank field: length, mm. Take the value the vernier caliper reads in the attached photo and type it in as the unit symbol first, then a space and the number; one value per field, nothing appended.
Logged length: mm 15.6
